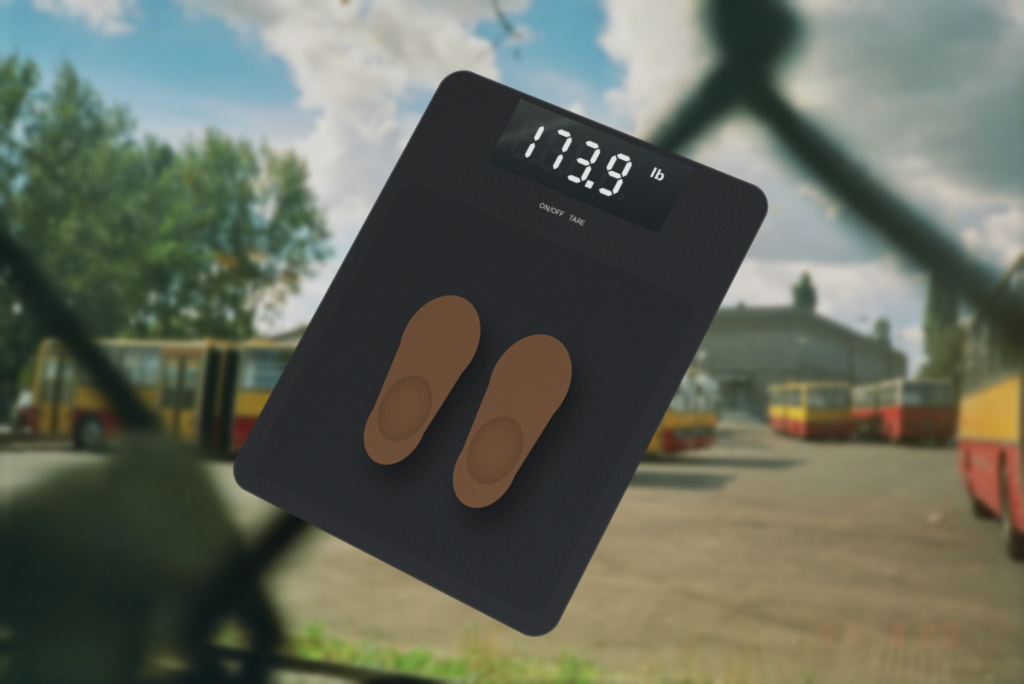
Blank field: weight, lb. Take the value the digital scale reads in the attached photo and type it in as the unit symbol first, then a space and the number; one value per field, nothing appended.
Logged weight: lb 173.9
